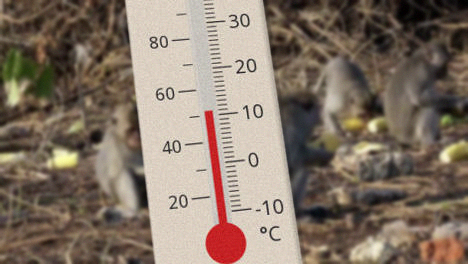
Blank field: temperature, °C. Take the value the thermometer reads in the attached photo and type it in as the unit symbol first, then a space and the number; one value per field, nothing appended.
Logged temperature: °C 11
